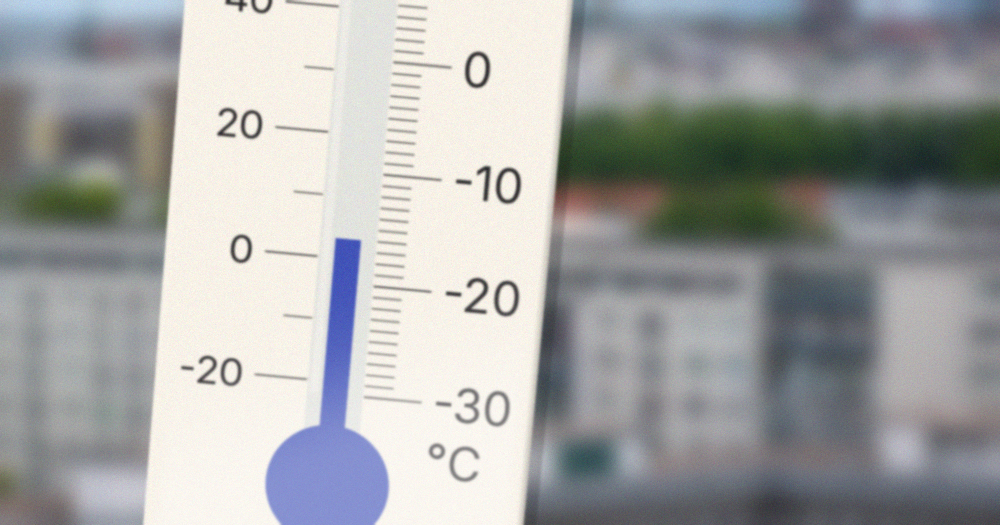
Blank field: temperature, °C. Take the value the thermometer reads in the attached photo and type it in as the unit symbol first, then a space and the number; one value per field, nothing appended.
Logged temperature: °C -16
